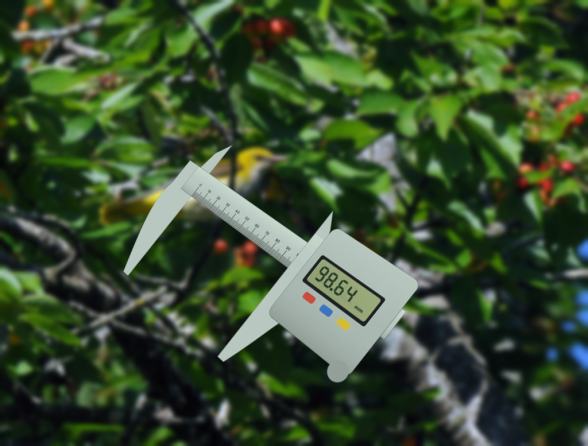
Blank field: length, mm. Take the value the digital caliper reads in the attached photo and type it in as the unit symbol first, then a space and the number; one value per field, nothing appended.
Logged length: mm 98.64
